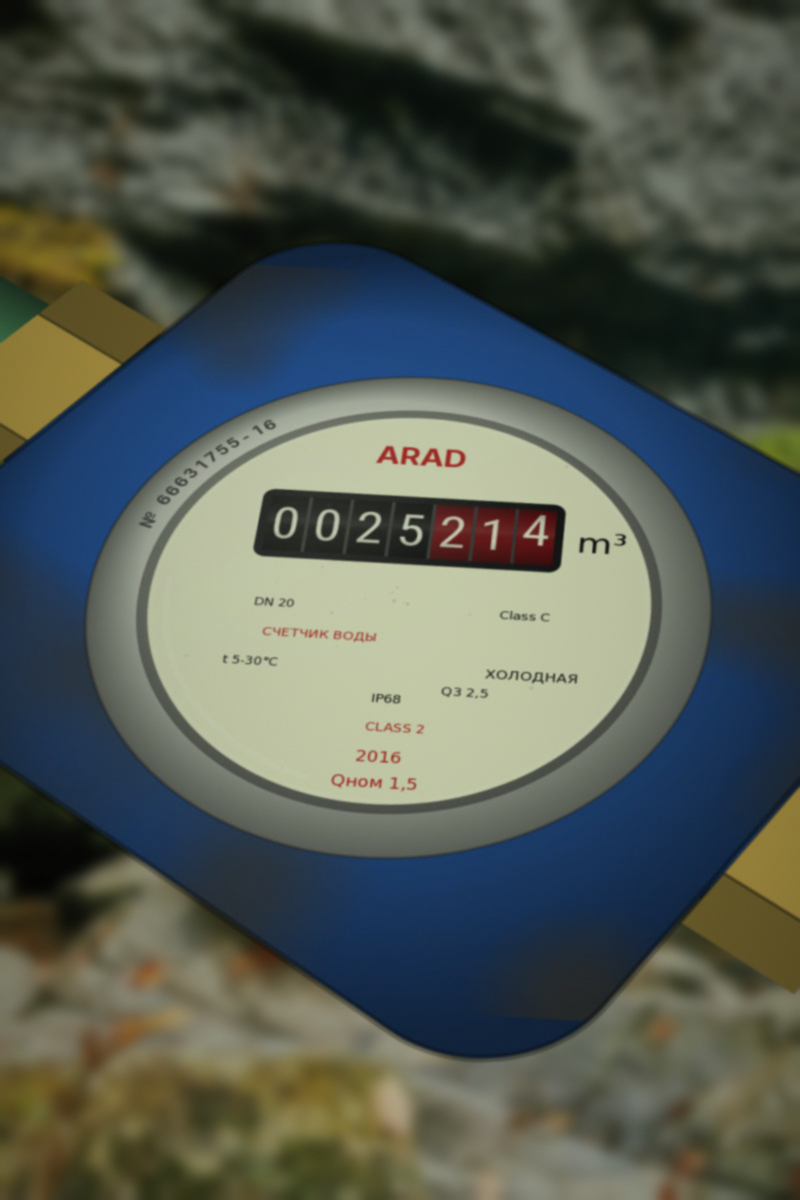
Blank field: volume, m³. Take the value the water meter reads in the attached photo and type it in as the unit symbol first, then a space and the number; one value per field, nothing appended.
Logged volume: m³ 25.214
